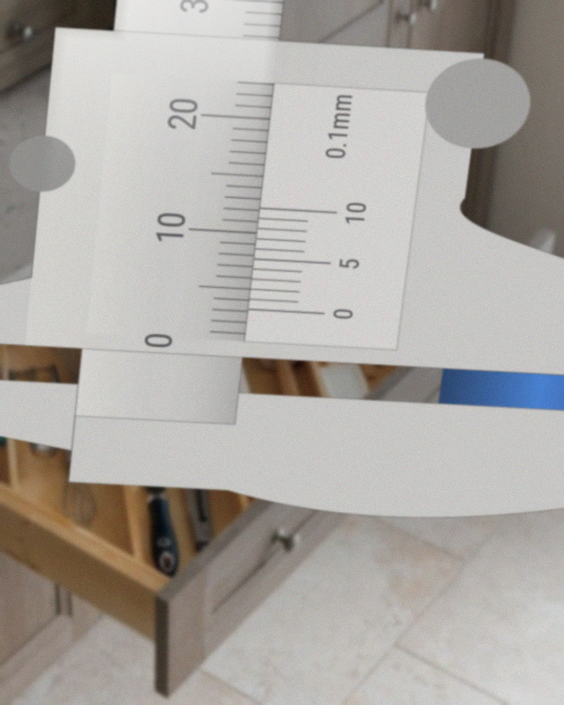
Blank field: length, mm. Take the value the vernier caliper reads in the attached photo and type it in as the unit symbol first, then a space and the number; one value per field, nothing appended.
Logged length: mm 3.2
